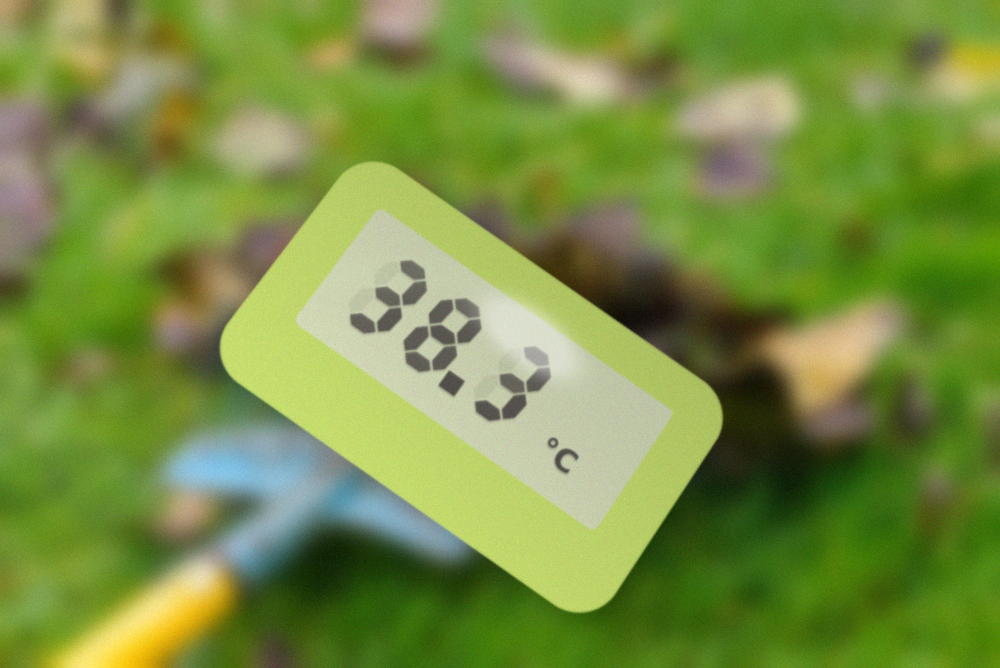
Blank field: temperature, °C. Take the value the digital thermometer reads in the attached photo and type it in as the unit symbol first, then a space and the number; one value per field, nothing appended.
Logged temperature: °C 38.3
